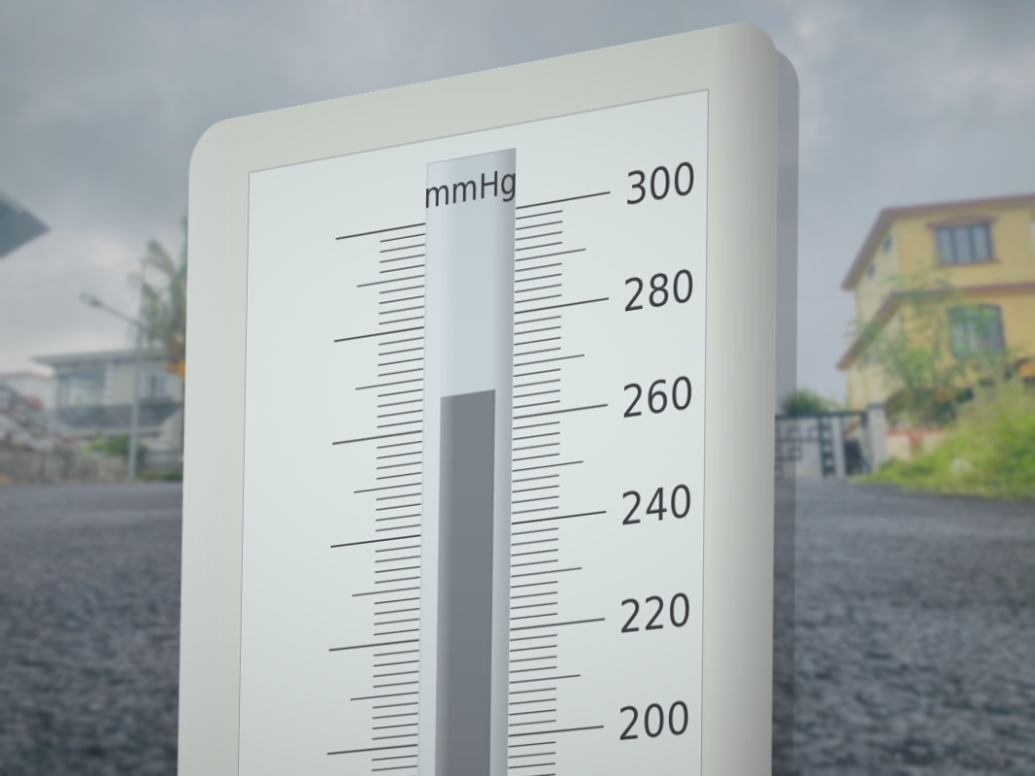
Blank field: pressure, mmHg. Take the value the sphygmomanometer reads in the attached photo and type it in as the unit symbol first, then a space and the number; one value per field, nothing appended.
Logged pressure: mmHg 266
